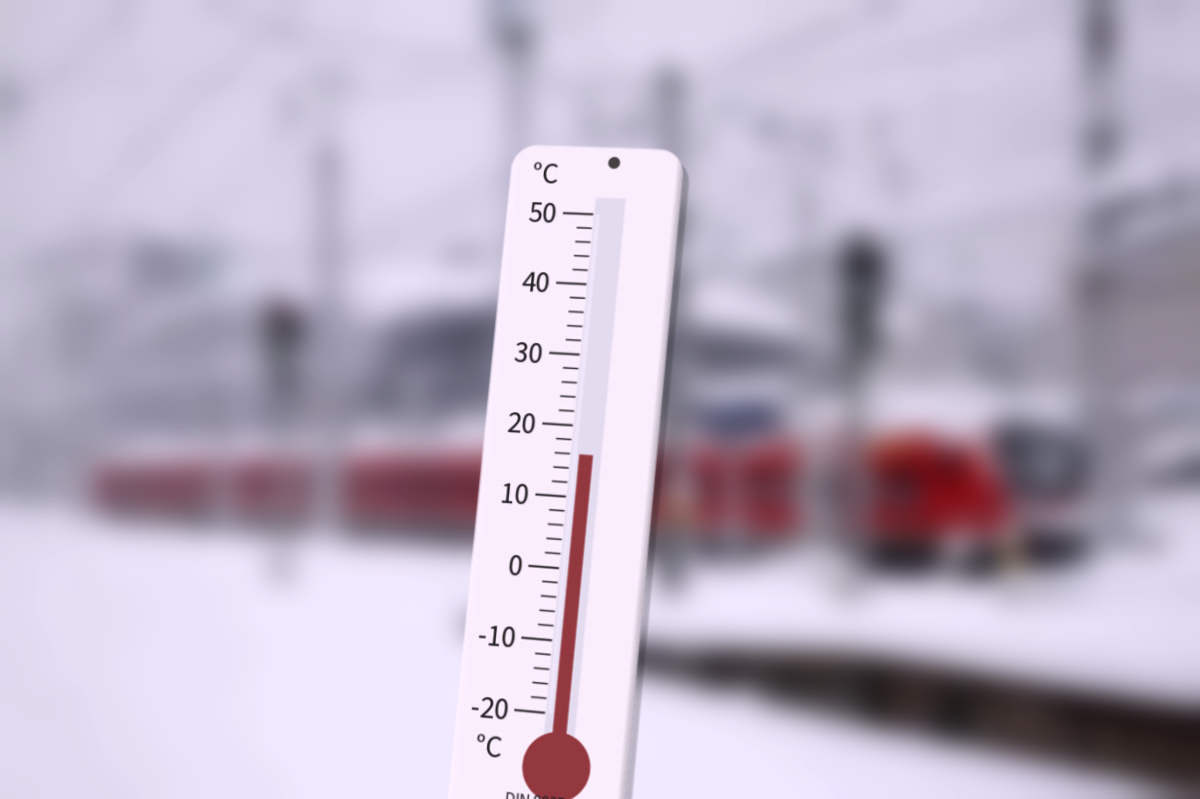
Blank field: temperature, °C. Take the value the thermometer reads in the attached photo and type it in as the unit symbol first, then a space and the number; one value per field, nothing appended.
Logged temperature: °C 16
